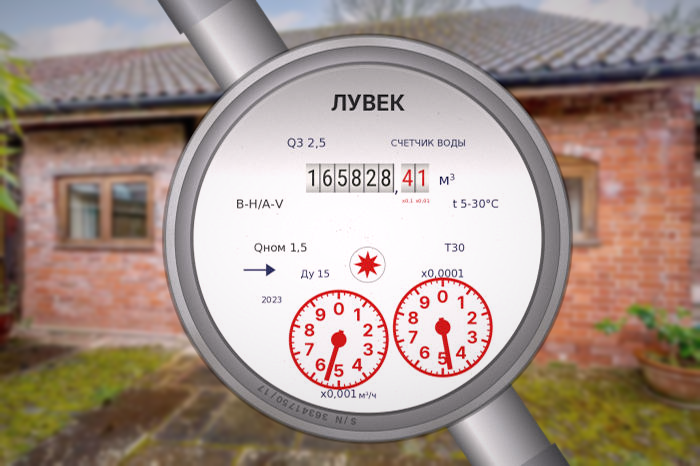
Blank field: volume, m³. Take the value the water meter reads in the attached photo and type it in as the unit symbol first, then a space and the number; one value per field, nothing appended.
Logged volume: m³ 165828.4154
